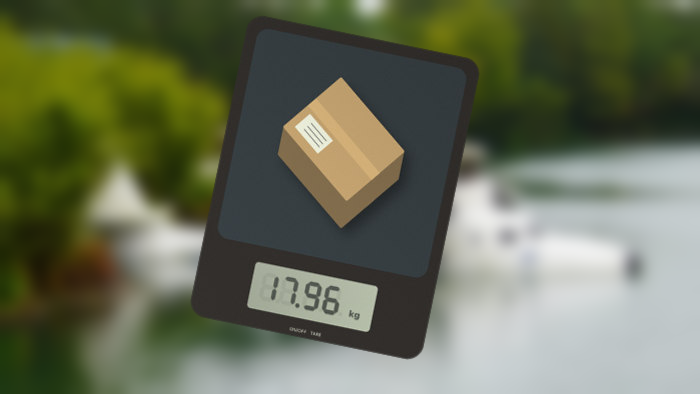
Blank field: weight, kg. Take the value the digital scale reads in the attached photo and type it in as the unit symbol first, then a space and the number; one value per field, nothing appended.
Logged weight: kg 17.96
